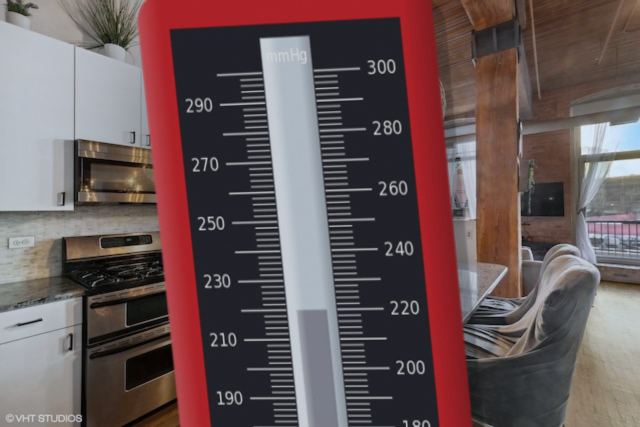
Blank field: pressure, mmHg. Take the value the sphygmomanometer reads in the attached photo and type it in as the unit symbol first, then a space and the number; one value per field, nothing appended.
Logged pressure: mmHg 220
